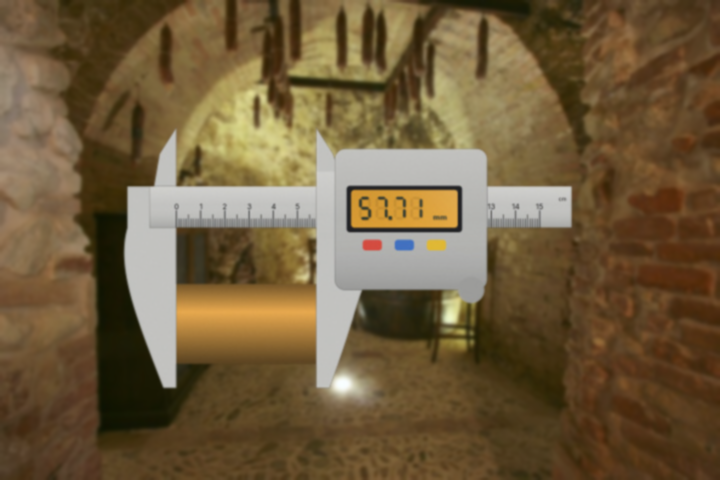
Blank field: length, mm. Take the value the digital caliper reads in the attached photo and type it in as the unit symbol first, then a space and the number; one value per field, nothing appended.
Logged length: mm 57.71
